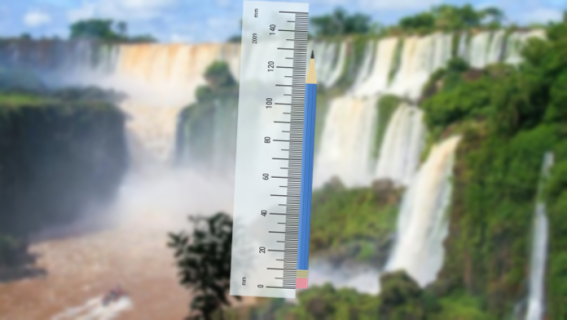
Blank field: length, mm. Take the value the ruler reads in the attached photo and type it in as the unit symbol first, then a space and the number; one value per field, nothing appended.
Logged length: mm 130
